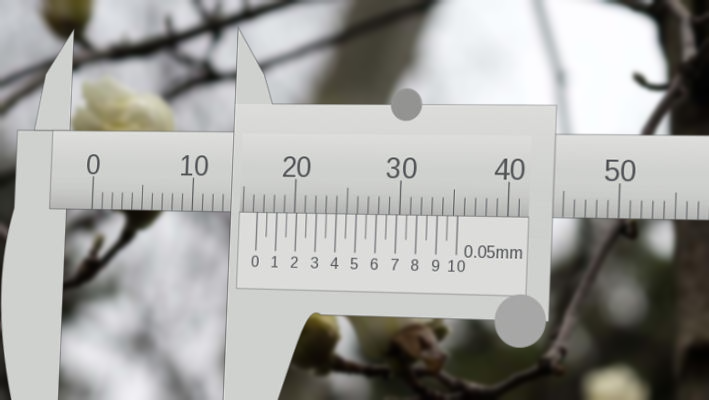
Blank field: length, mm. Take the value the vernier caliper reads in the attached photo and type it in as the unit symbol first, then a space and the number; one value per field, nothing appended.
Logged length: mm 16.4
